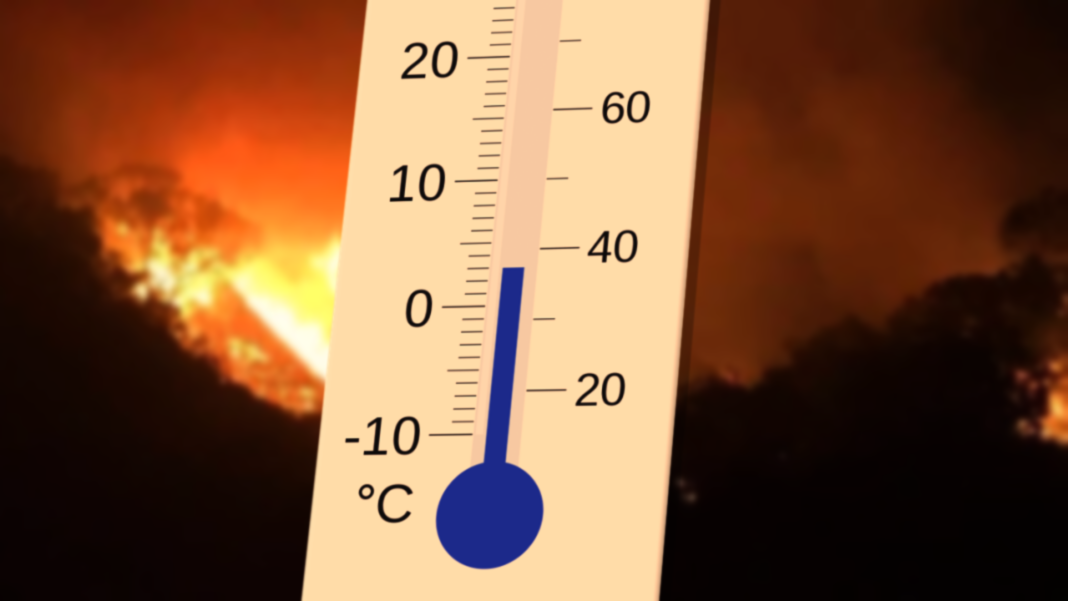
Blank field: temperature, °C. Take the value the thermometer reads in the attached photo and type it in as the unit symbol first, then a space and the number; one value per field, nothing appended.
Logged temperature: °C 3
